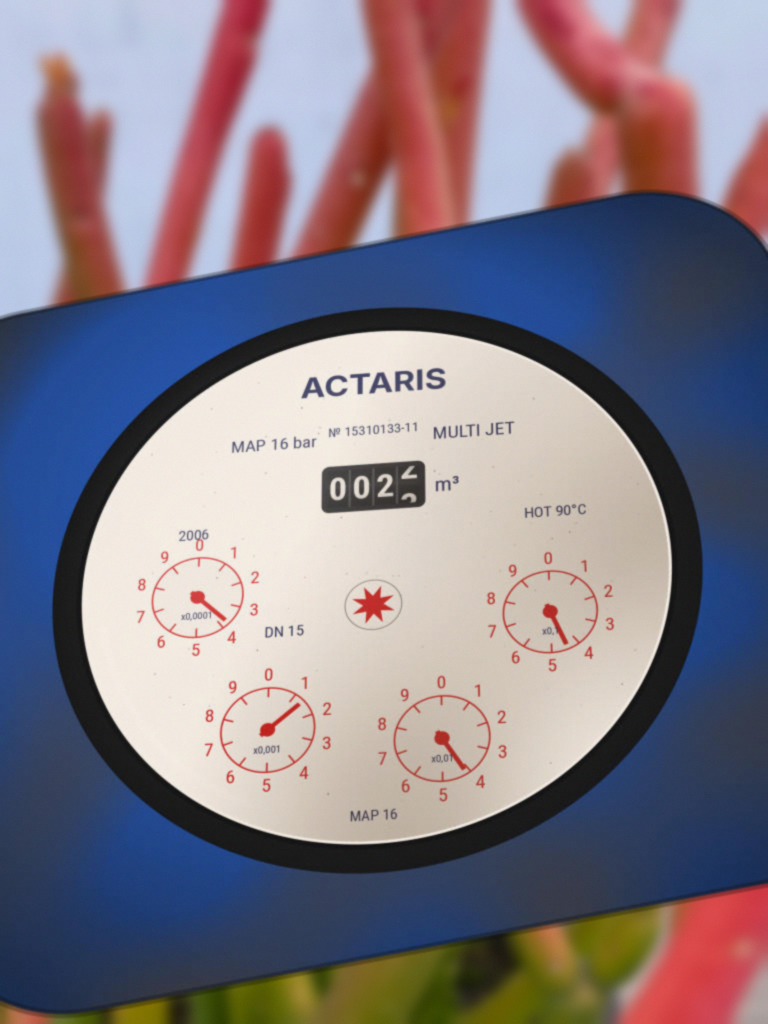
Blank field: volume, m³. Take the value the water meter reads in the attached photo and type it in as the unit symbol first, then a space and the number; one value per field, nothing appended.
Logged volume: m³ 22.4413
